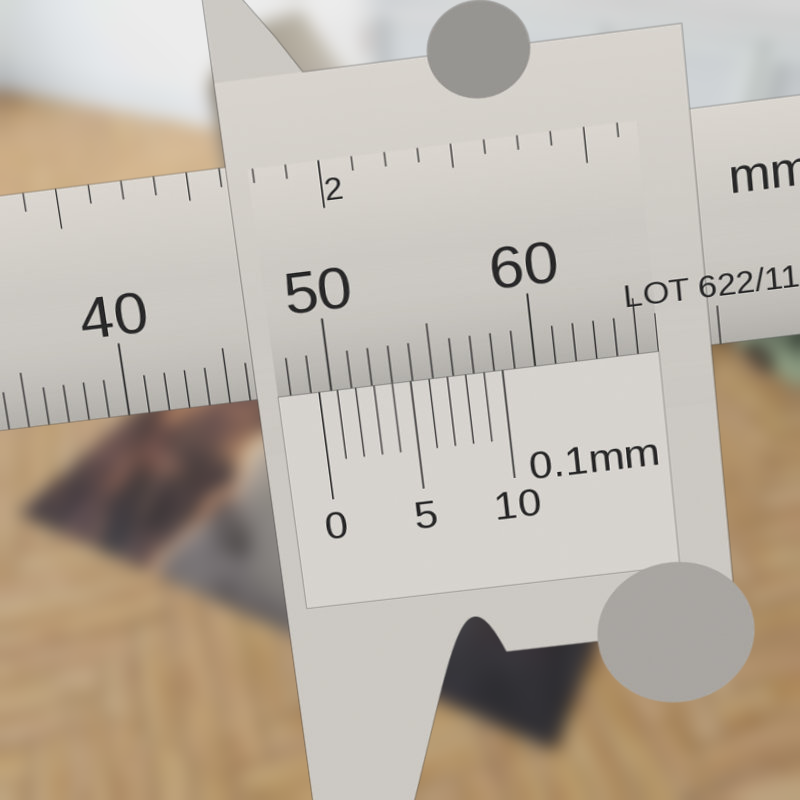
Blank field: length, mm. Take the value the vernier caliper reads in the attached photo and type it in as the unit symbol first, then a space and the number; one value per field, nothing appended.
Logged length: mm 49.4
